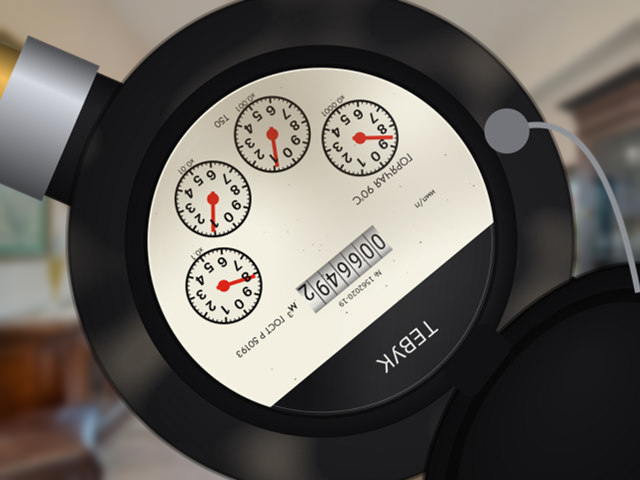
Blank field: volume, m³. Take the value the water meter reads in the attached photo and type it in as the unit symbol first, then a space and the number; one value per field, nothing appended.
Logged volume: m³ 66491.8108
